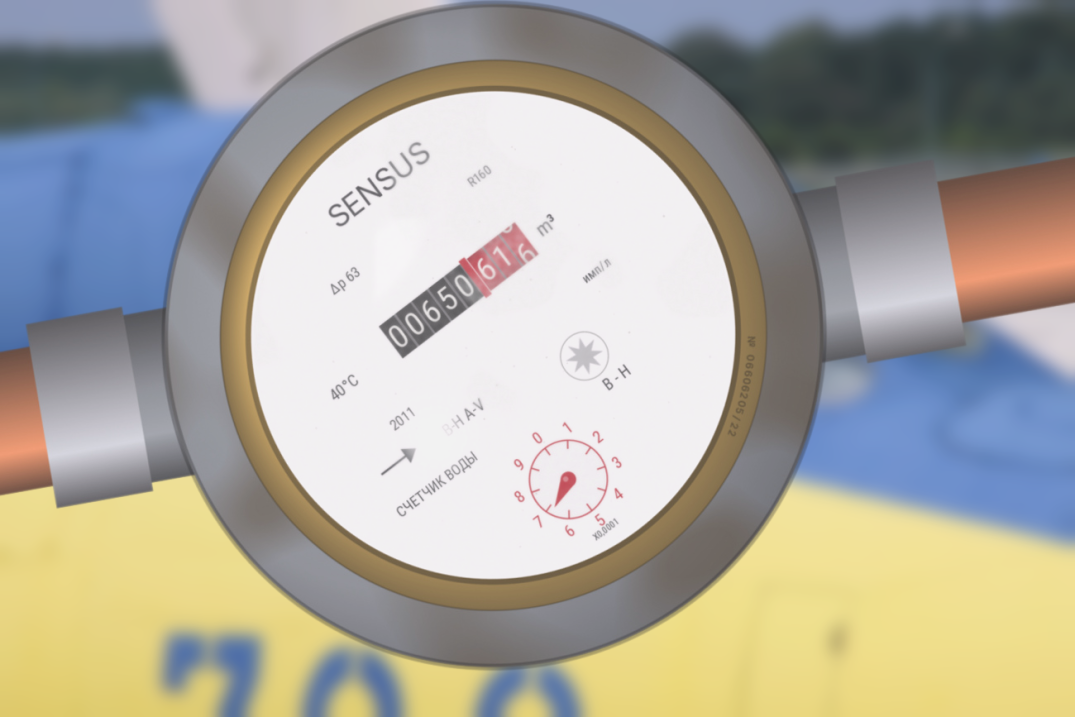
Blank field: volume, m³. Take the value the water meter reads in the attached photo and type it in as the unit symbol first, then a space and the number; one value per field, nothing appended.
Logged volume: m³ 650.6156
